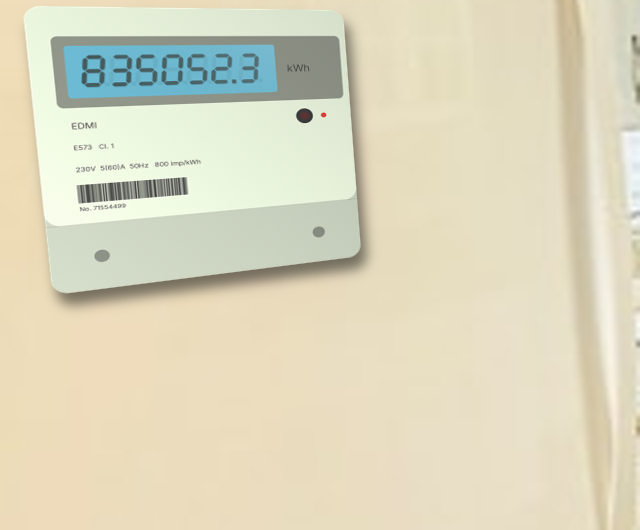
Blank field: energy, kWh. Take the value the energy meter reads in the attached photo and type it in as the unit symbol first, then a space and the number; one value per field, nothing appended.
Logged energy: kWh 835052.3
